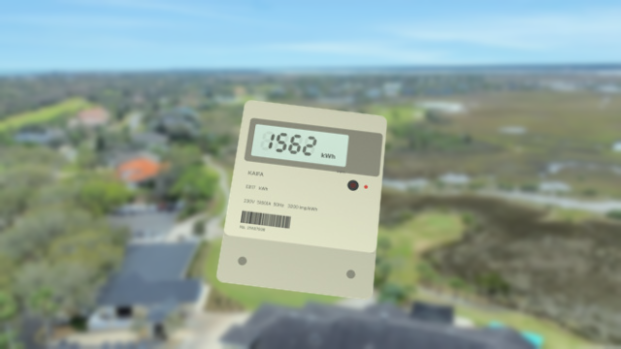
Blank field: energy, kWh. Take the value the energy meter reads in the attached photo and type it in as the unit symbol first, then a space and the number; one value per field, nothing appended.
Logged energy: kWh 1562
